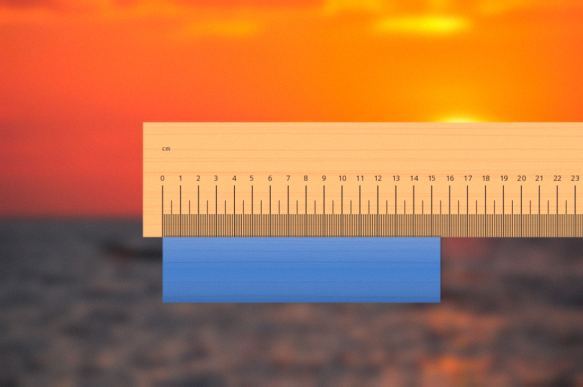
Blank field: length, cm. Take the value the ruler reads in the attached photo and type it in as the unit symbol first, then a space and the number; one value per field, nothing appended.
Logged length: cm 15.5
